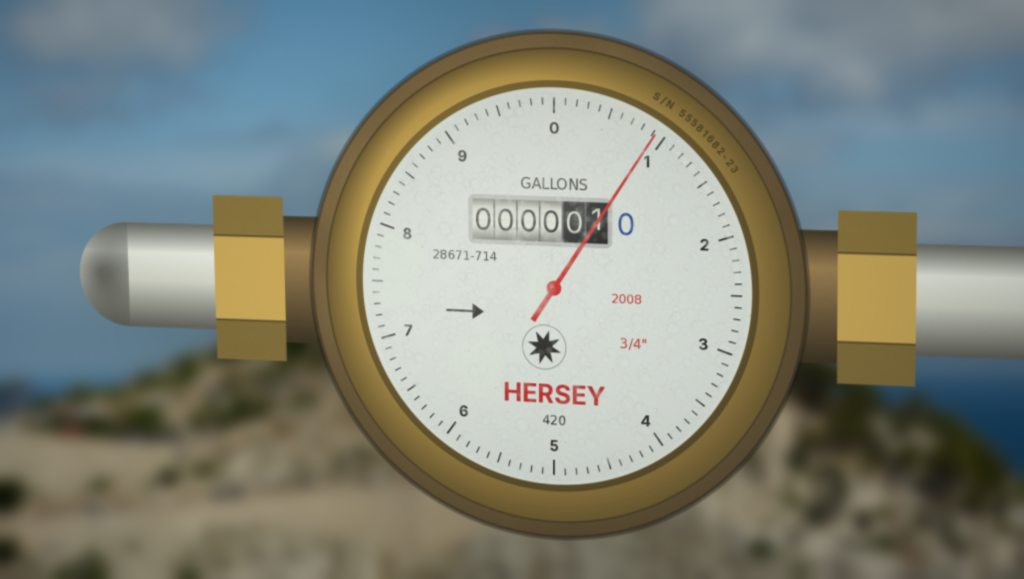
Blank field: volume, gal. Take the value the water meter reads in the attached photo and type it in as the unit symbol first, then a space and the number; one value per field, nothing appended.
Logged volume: gal 10.9
